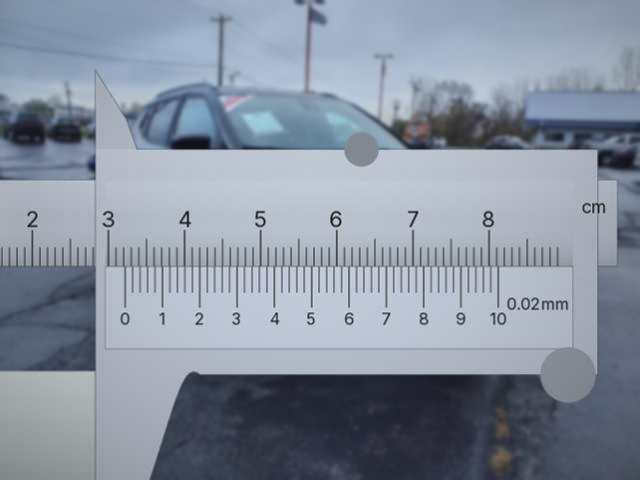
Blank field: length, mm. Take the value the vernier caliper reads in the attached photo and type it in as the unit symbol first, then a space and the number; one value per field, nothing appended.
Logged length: mm 32.2
